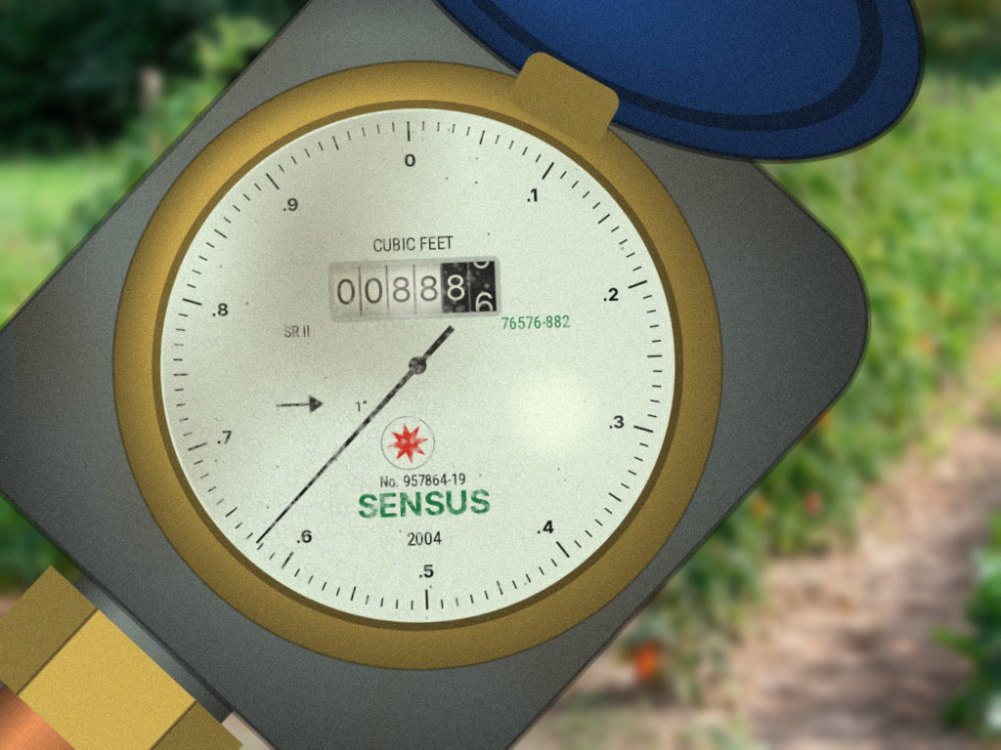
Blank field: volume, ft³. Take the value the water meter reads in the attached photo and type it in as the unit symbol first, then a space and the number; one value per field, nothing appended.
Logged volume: ft³ 8885.62
